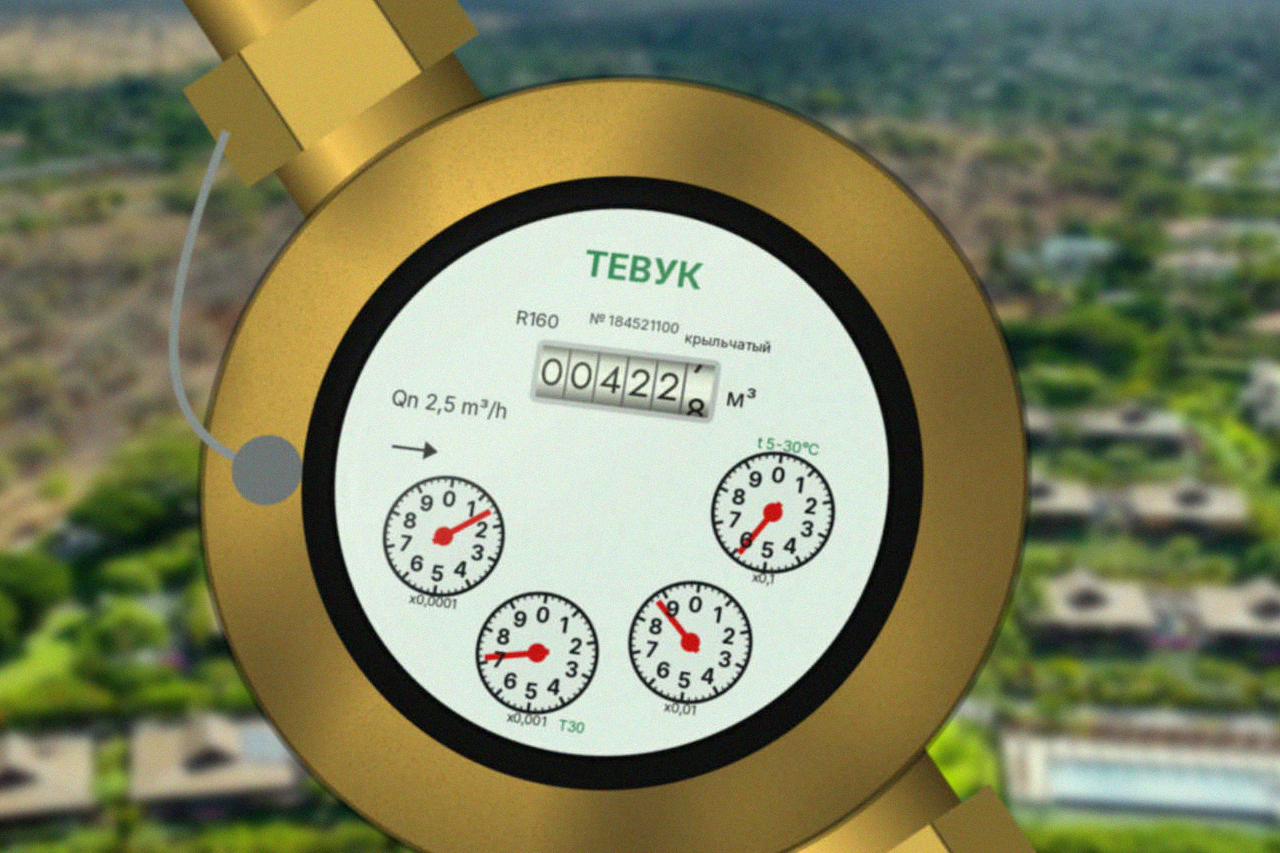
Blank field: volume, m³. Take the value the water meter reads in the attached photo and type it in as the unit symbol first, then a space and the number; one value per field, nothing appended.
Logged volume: m³ 4227.5871
